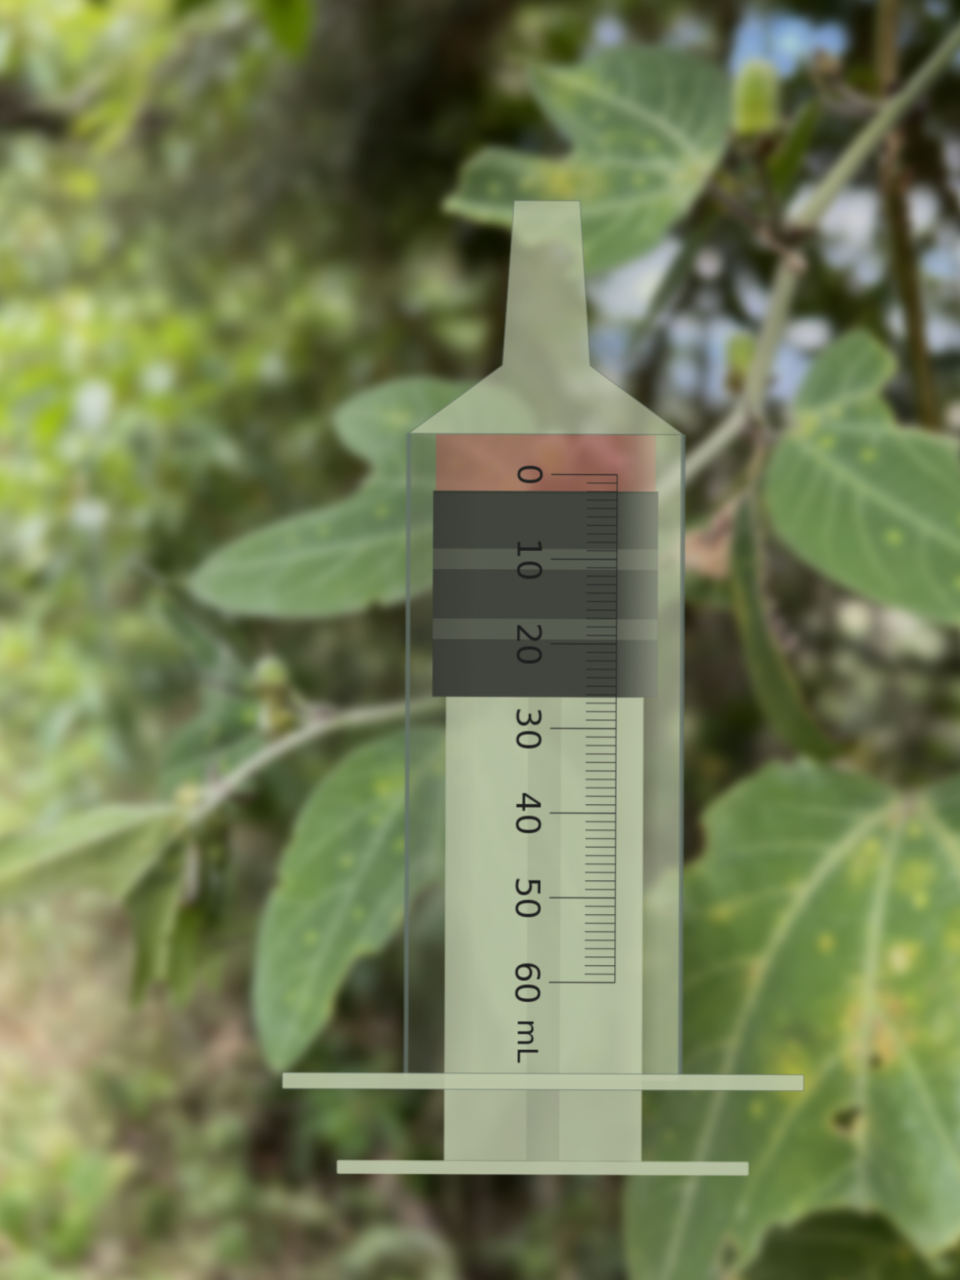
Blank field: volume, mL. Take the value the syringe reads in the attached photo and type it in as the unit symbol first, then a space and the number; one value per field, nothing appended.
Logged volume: mL 2
